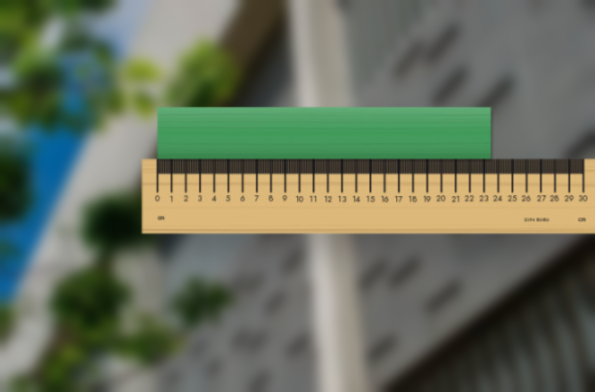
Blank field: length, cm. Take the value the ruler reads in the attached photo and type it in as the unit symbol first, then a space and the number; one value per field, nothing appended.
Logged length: cm 23.5
